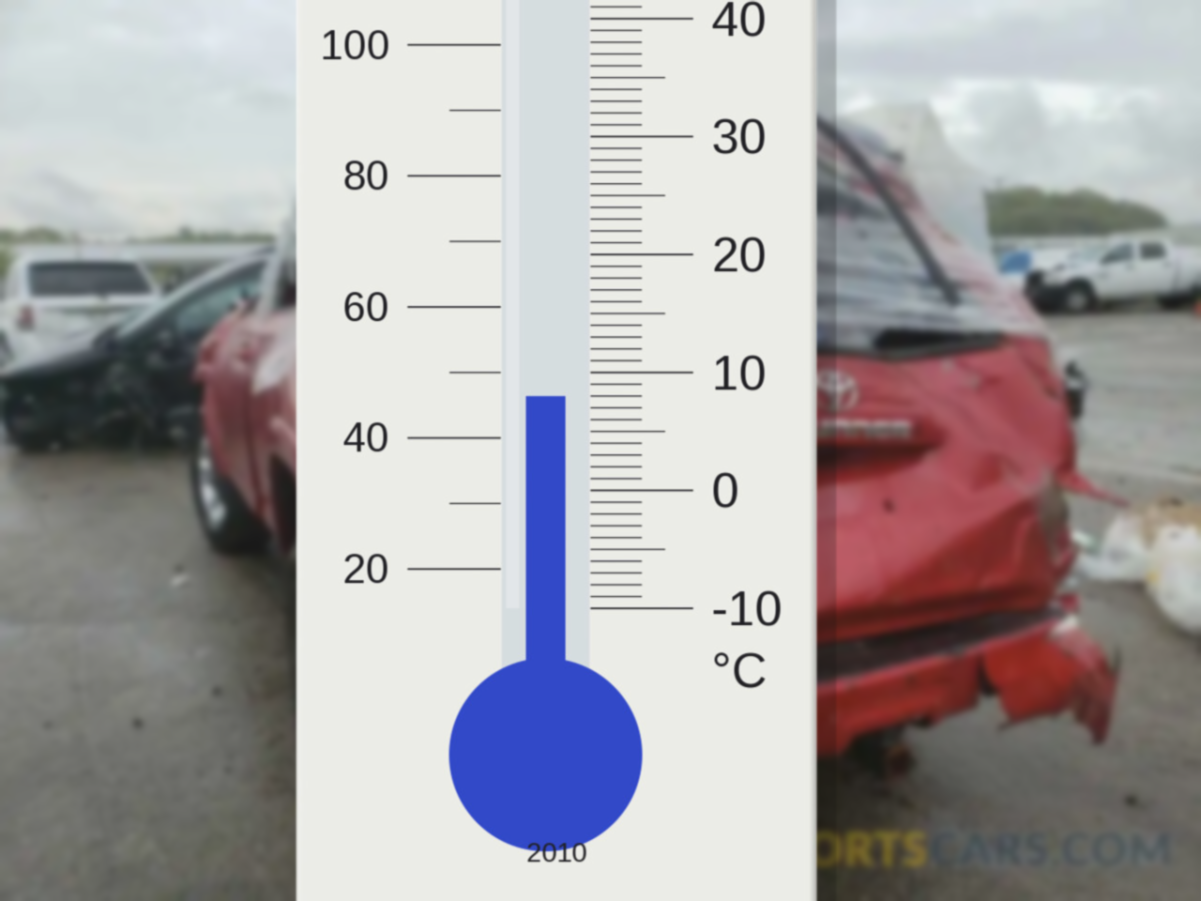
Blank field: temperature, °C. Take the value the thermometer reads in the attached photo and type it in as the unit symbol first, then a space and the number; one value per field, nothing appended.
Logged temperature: °C 8
